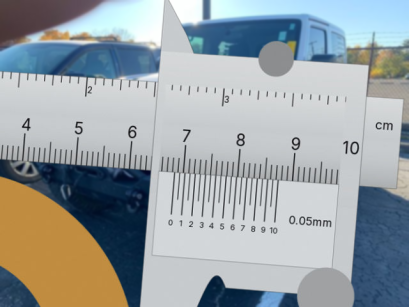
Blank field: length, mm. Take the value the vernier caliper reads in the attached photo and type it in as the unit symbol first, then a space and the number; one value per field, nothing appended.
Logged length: mm 68.4
